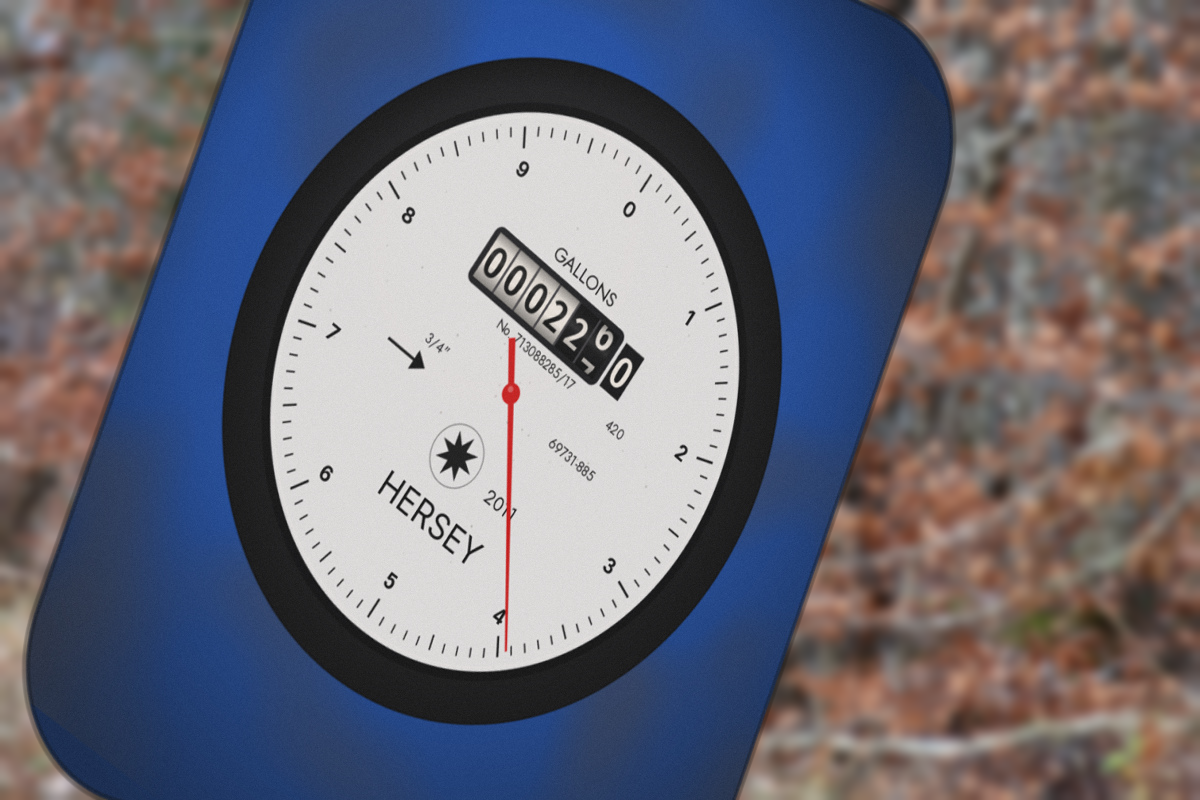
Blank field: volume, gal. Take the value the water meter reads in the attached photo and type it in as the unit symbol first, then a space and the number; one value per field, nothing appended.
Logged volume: gal 2263.9
